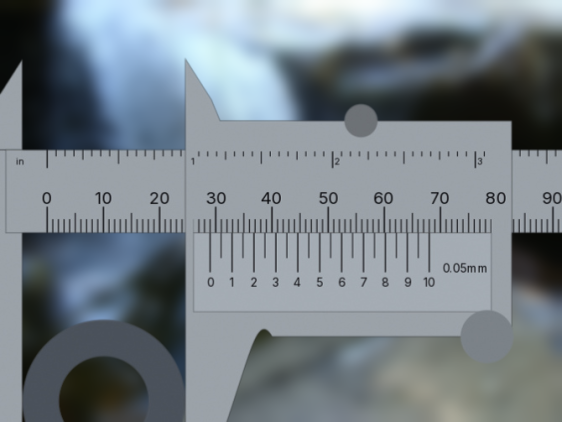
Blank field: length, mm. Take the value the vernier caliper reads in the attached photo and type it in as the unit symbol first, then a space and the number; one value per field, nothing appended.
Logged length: mm 29.0
